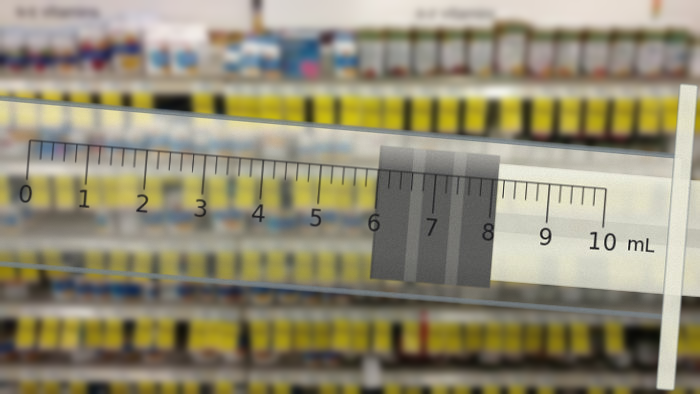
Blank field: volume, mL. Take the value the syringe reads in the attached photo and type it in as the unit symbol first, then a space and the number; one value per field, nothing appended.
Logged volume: mL 6
